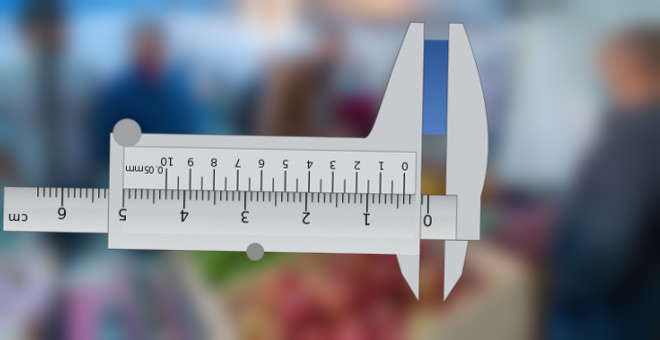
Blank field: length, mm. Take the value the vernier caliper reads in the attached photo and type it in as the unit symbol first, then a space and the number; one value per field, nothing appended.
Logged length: mm 4.0
